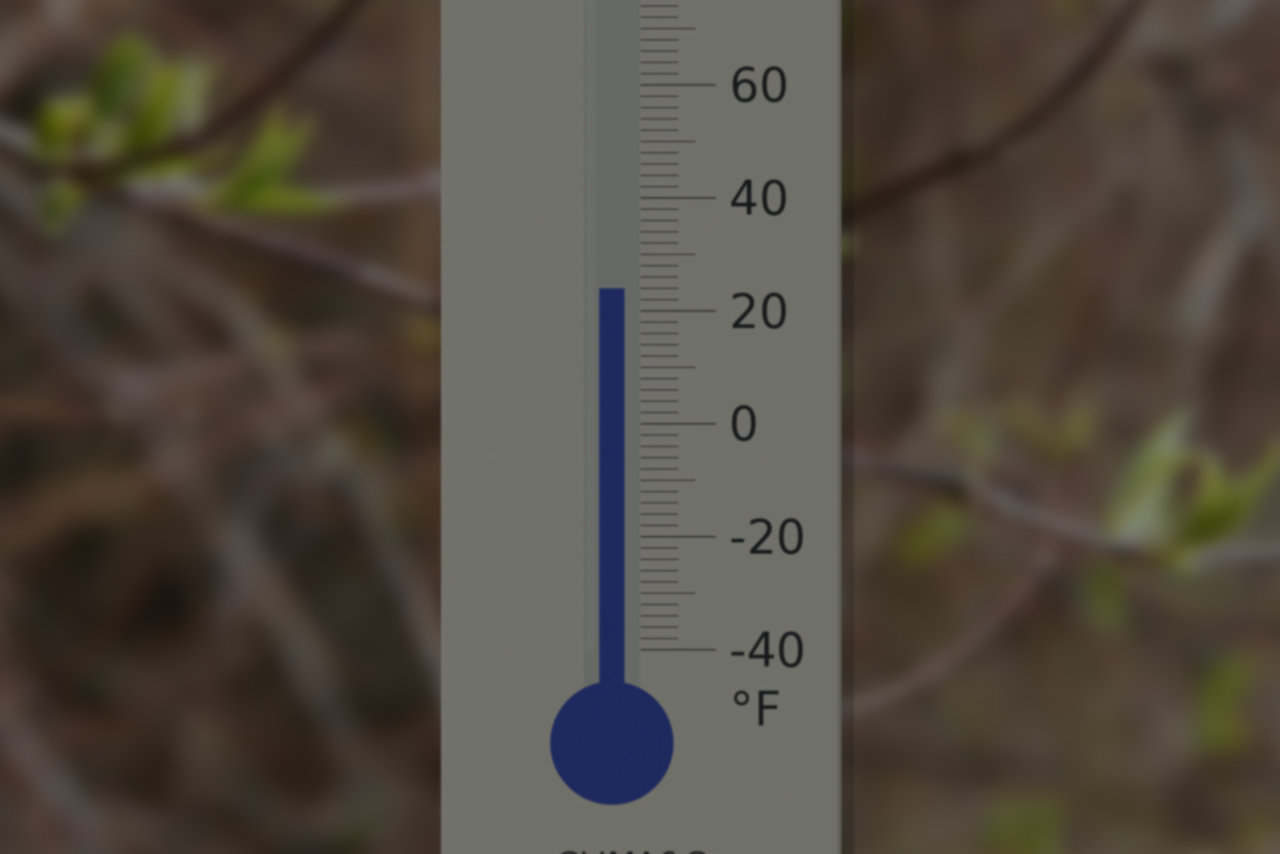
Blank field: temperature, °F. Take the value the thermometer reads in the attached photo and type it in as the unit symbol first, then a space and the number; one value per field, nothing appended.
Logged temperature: °F 24
